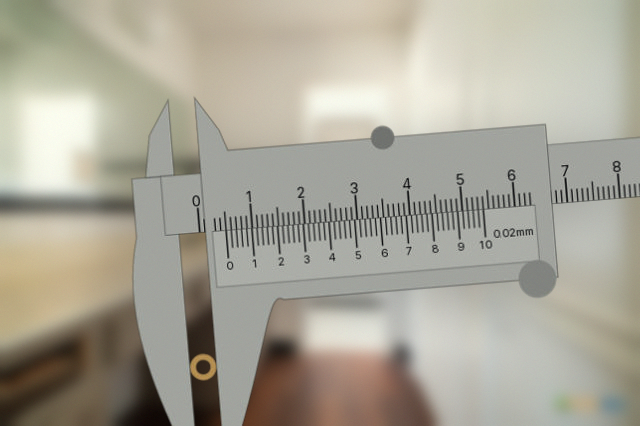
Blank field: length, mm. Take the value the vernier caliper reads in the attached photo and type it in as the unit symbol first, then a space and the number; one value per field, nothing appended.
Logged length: mm 5.0
